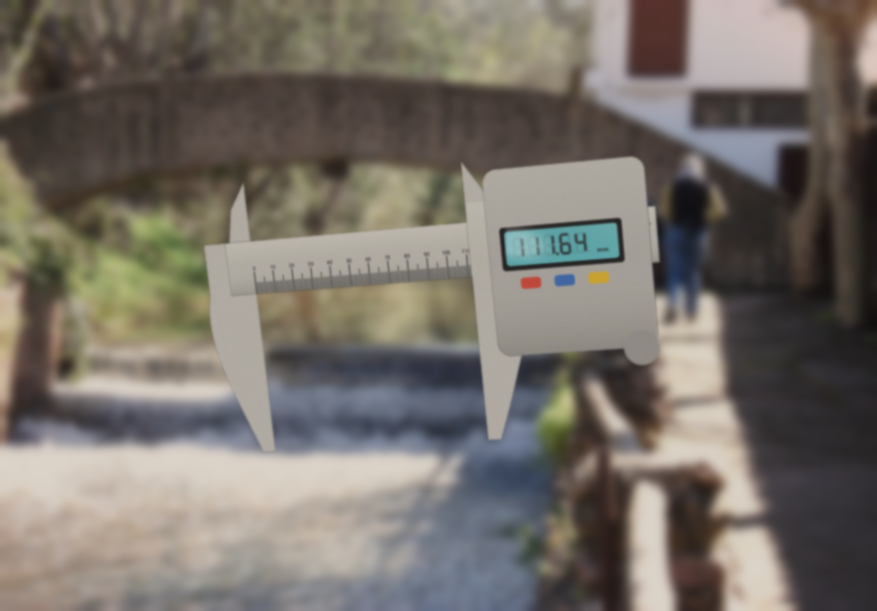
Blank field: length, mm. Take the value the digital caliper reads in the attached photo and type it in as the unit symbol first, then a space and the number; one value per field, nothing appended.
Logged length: mm 111.64
